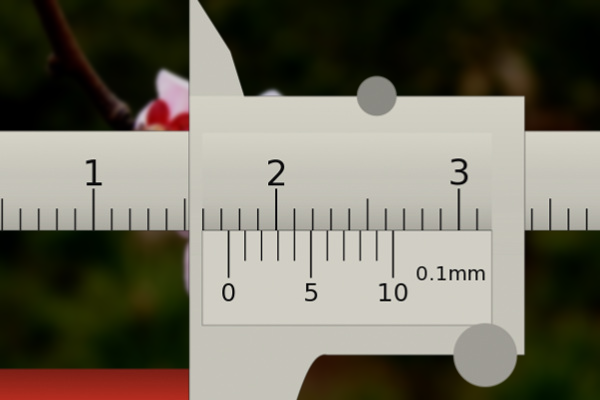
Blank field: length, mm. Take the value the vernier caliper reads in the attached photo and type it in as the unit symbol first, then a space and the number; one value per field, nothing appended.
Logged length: mm 17.4
